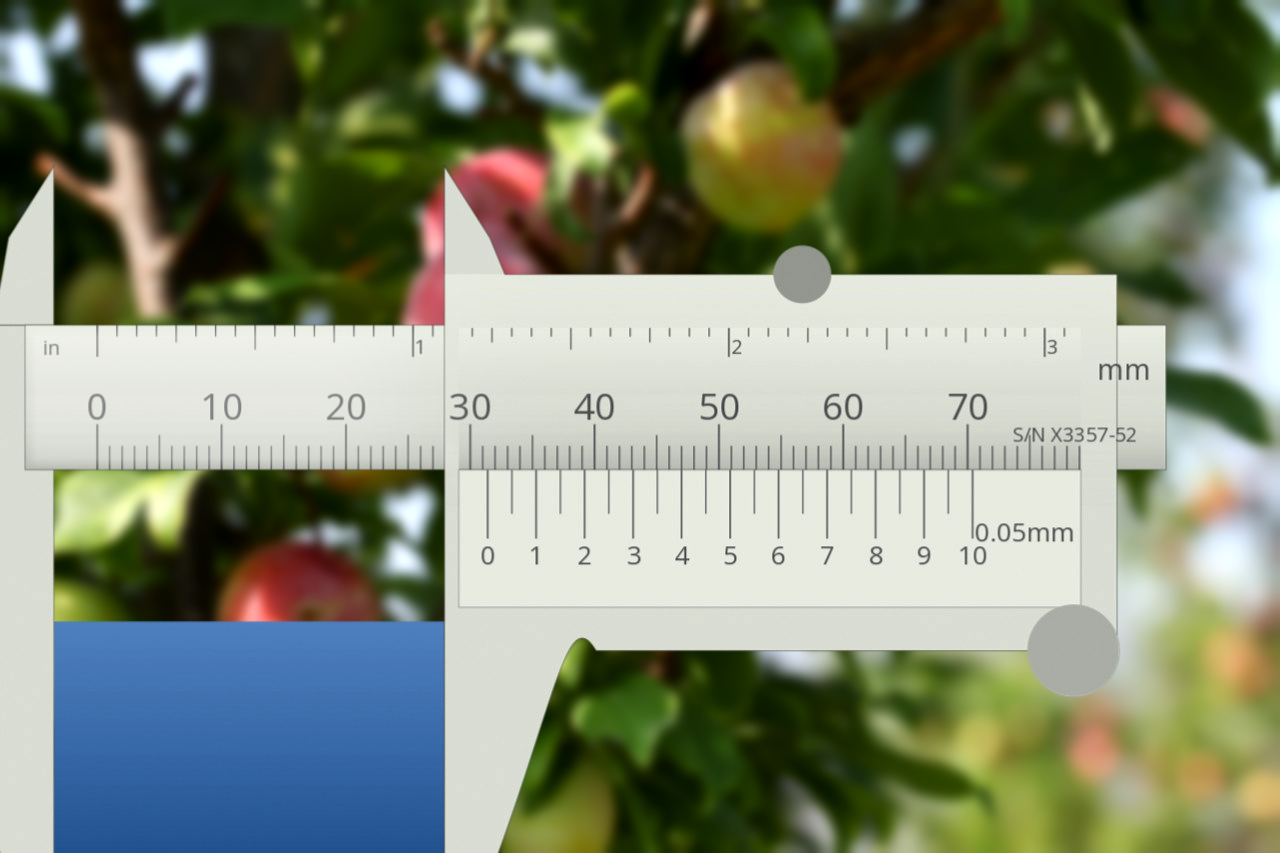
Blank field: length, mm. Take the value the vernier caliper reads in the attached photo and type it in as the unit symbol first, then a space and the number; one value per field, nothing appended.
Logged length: mm 31.4
